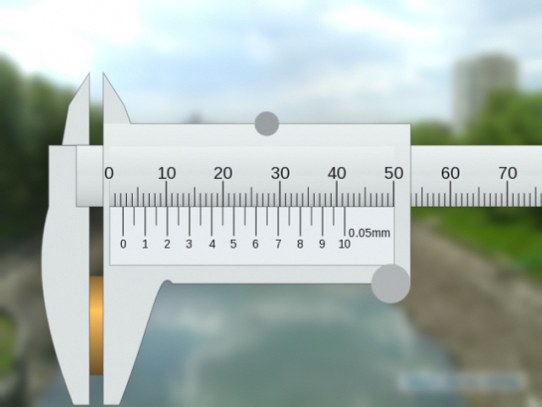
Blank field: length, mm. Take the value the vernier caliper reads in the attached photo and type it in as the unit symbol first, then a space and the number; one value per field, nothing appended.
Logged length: mm 2.4
